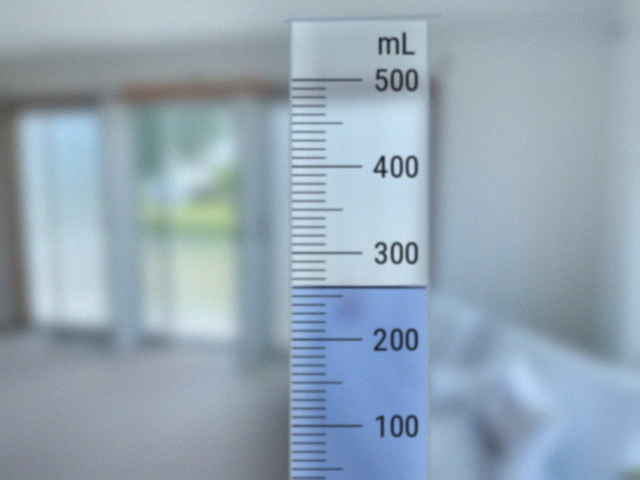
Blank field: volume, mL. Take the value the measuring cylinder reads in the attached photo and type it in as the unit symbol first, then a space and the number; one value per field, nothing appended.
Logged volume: mL 260
